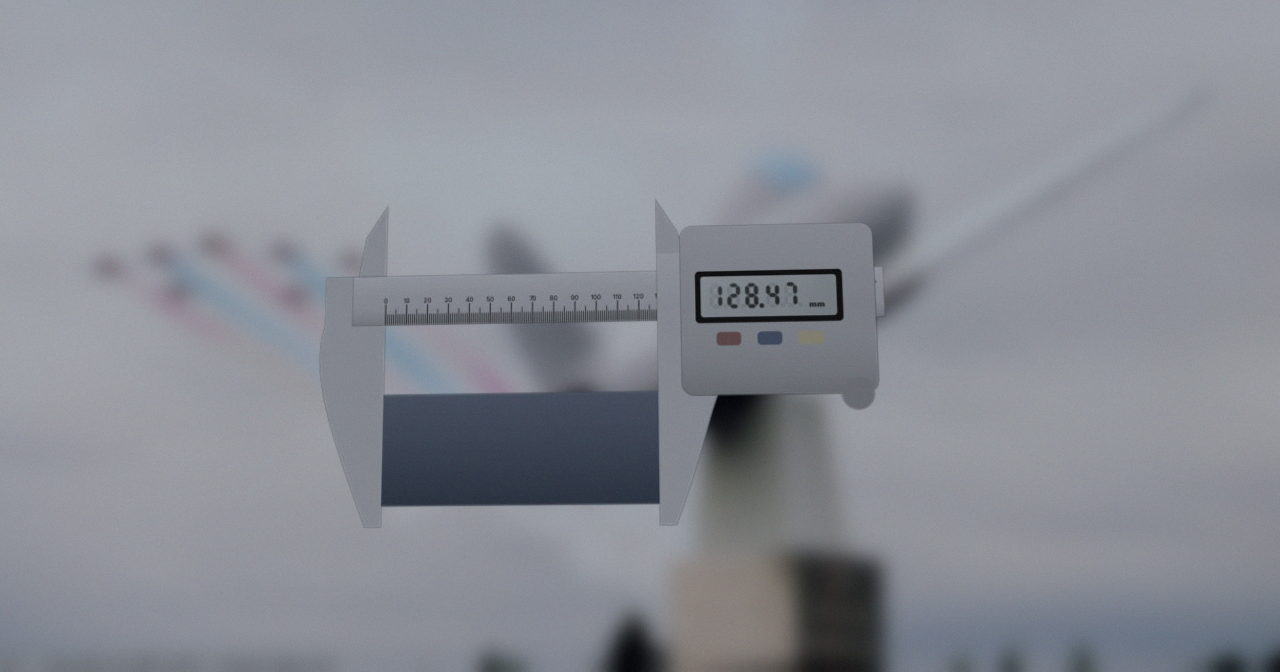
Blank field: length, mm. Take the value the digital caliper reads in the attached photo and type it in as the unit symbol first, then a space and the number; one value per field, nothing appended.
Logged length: mm 128.47
